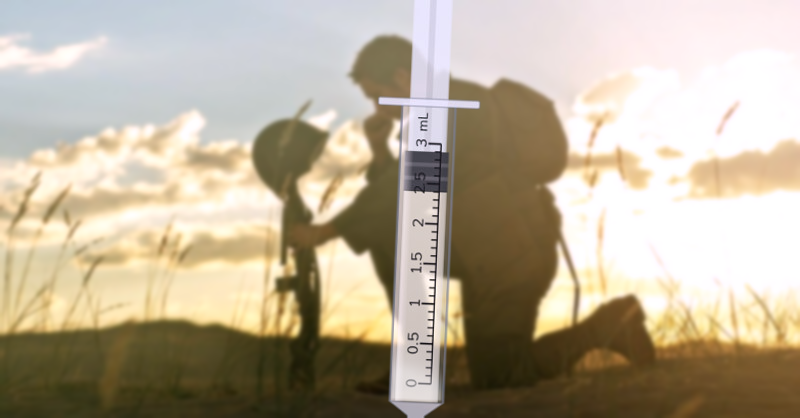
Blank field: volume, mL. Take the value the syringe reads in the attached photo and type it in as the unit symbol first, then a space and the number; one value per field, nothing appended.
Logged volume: mL 2.4
